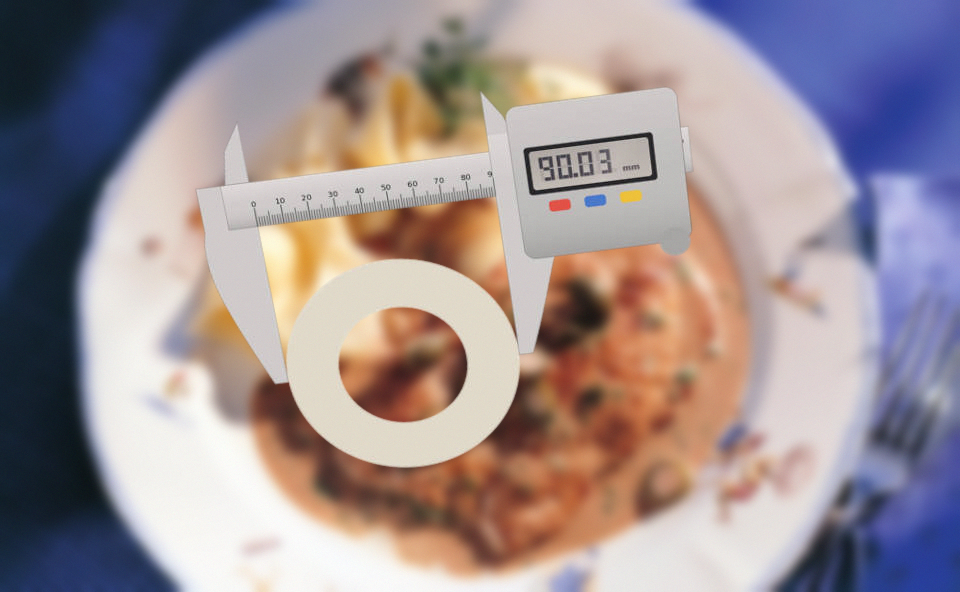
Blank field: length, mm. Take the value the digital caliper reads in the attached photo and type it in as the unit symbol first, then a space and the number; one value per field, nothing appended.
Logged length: mm 90.03
